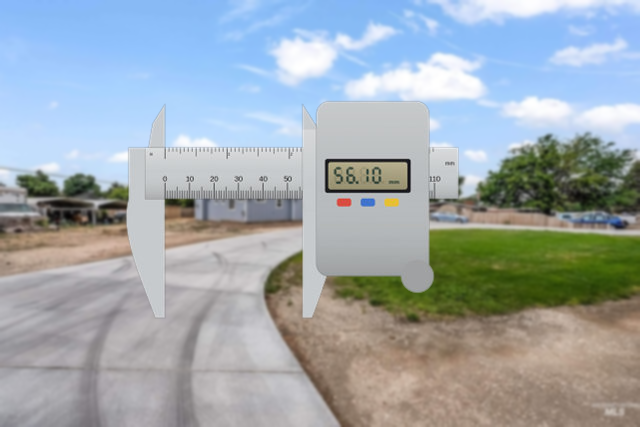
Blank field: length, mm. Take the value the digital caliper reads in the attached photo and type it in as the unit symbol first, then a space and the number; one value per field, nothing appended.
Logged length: mm 56.10
